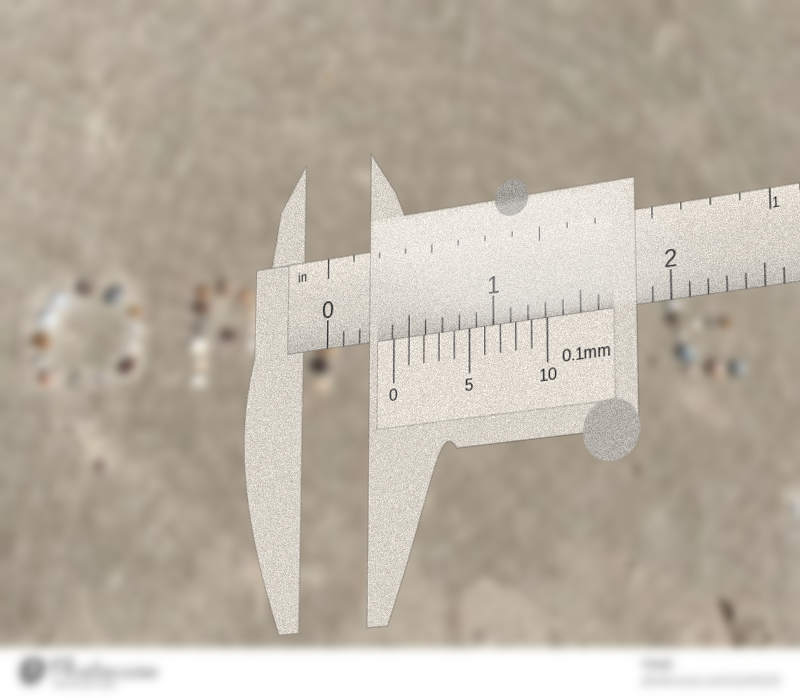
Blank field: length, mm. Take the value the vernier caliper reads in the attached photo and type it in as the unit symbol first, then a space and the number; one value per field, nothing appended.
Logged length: mm 4.1
